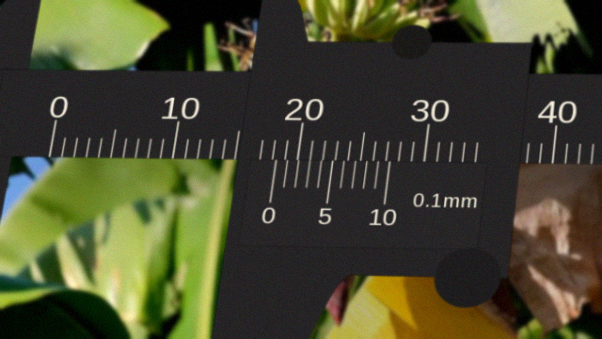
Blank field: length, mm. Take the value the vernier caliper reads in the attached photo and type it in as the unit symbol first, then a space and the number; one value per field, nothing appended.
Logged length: mm 18.3
